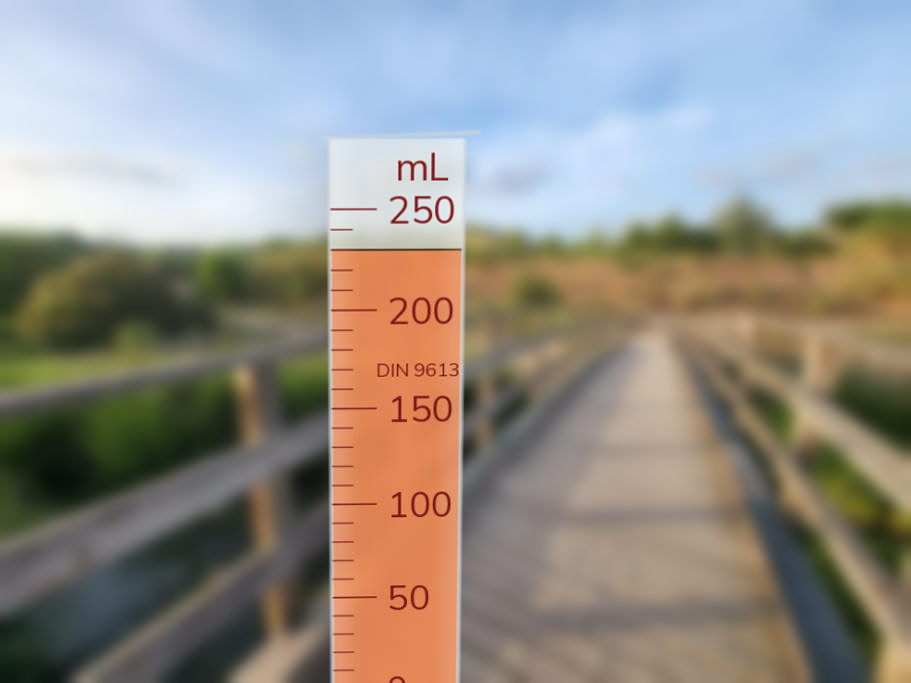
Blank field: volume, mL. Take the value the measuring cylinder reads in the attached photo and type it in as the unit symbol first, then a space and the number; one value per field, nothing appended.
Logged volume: mL 230
